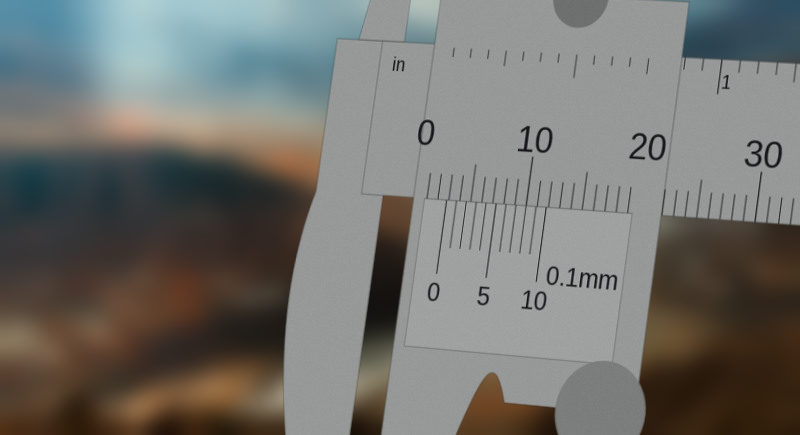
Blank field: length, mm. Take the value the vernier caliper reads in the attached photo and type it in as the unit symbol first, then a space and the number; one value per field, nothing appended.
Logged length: mm 2.8
